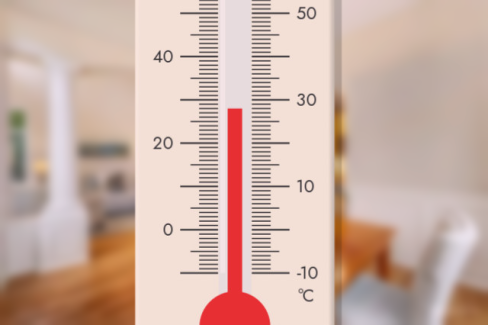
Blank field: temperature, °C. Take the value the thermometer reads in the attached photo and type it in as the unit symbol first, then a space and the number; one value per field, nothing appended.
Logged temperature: °C 28
